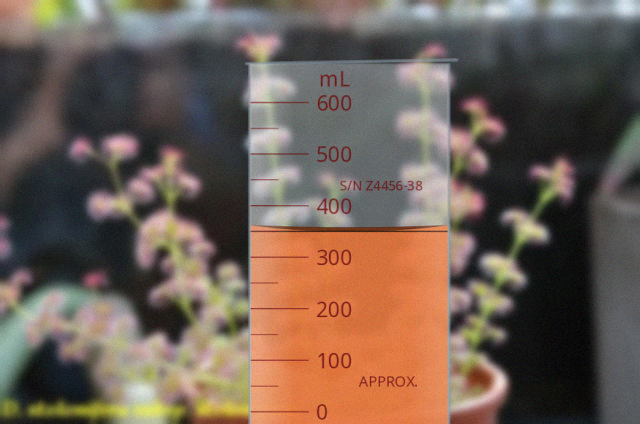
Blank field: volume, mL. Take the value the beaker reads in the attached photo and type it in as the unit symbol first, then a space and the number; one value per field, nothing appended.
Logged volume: mL 350
